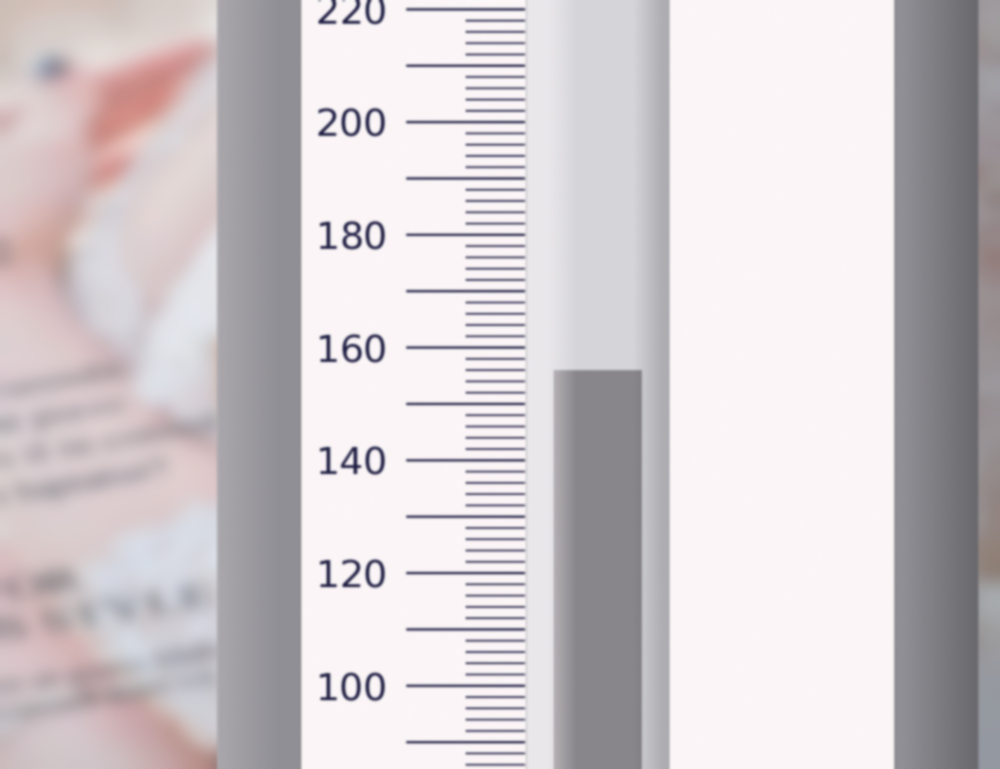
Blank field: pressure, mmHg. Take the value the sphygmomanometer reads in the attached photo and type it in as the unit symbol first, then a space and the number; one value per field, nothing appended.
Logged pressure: mmHg 156
